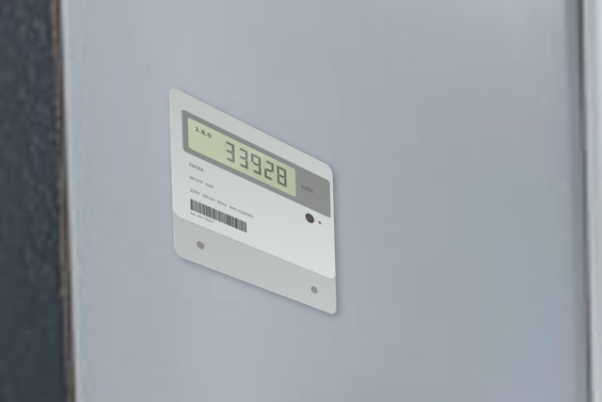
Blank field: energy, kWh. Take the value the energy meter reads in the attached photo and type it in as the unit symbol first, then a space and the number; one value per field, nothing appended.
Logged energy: kWh 33928
